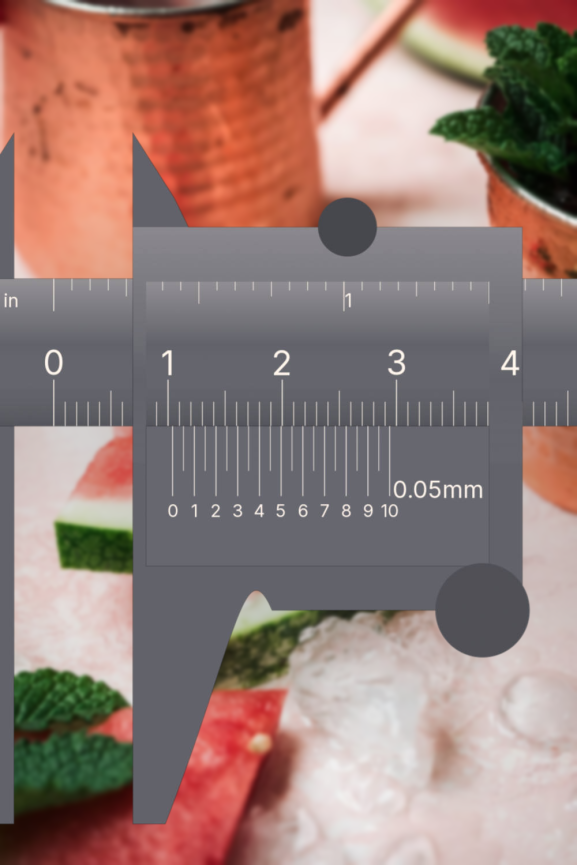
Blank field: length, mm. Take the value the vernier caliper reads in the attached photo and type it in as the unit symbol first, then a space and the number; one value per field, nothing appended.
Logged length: mm 10.4
